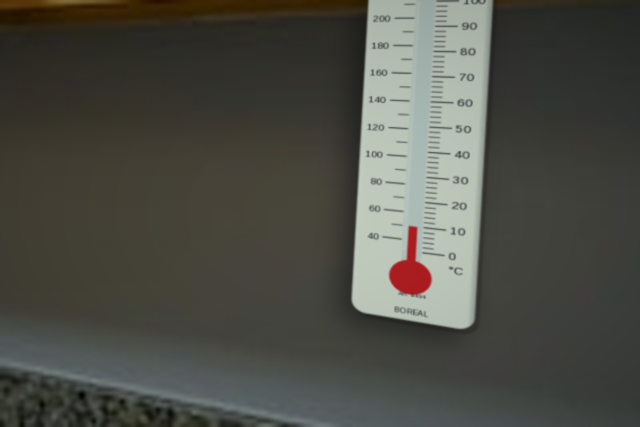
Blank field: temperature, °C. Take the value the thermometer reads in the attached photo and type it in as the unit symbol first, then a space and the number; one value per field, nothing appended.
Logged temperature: °C 10
